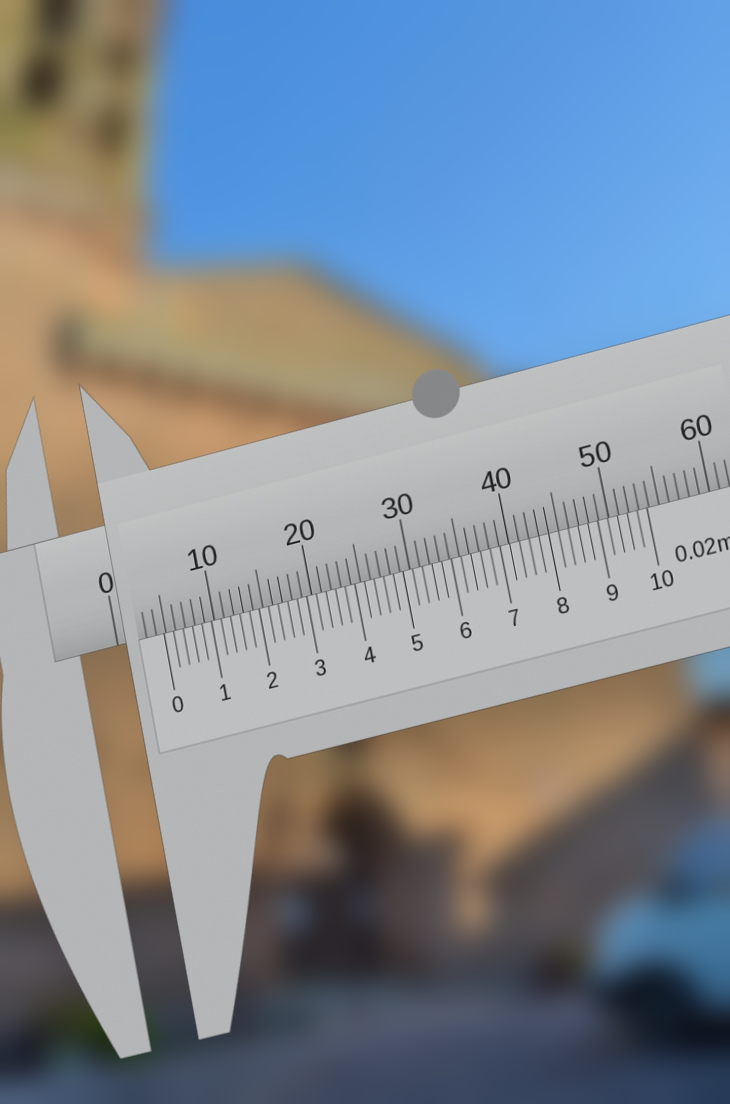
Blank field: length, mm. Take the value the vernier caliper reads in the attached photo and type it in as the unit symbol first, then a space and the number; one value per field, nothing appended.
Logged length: mm 4.8
